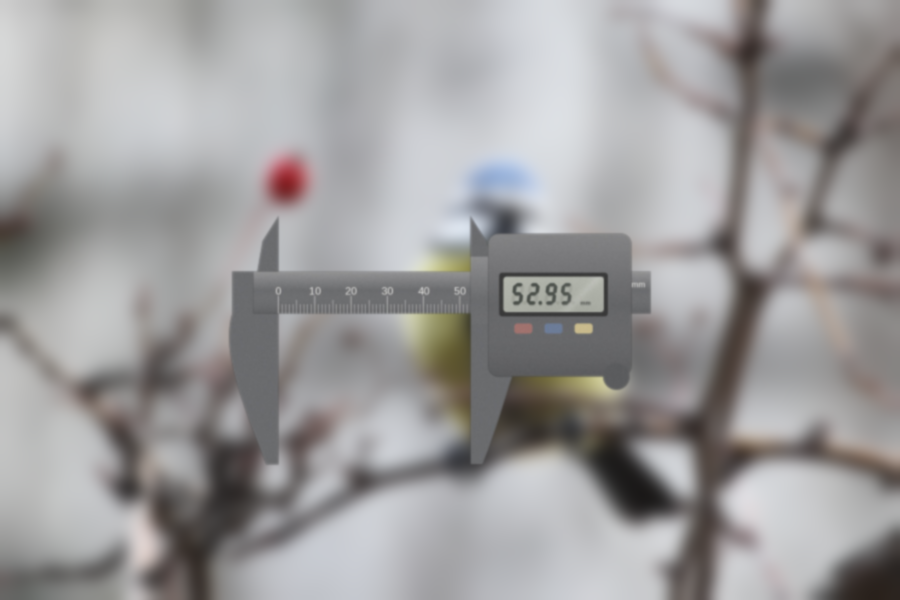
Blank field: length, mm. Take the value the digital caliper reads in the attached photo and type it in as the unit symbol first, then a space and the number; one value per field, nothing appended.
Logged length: mm 52.95
